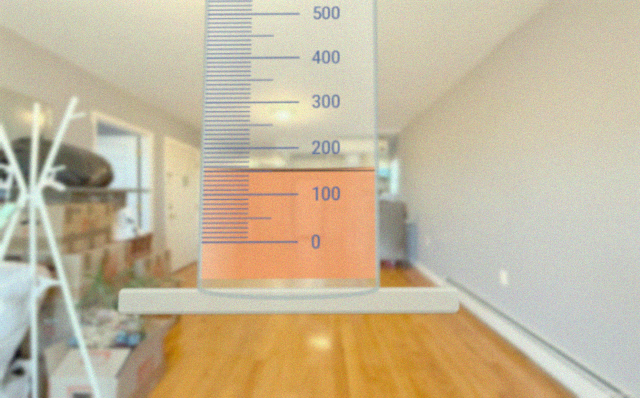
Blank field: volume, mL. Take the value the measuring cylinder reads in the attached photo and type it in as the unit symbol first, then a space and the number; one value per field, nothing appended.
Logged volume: mL 150
